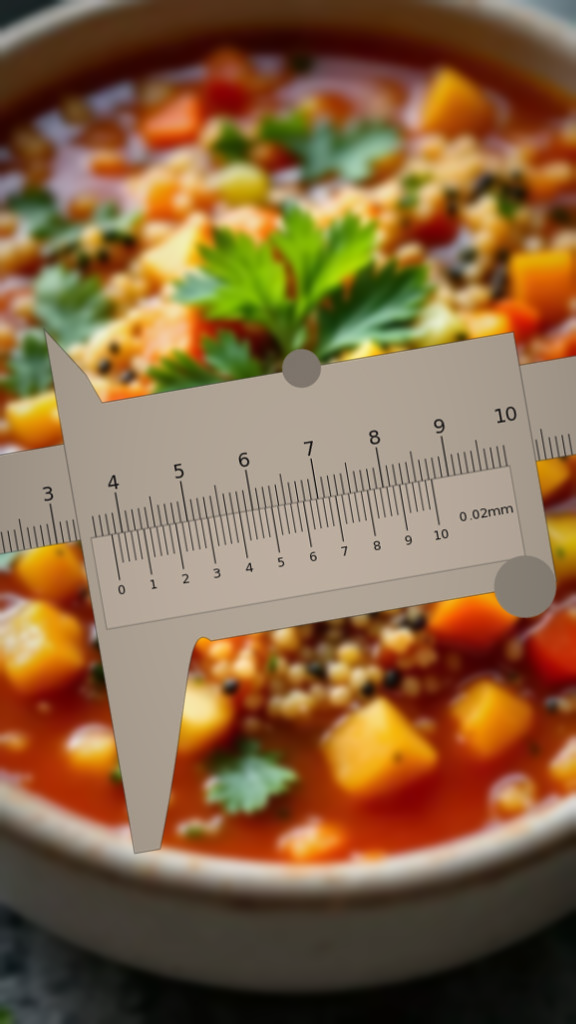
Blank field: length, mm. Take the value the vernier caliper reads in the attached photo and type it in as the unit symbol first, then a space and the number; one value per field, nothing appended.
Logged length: mm 38.4
